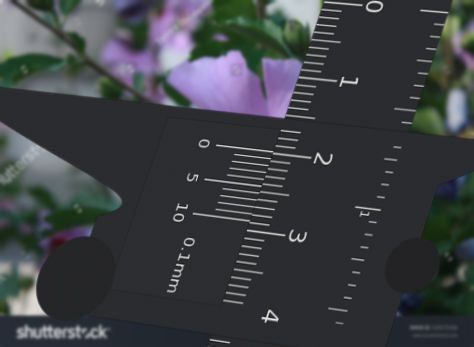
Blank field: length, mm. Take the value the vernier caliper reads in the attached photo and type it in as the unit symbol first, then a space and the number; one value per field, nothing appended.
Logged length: mm 19.8
